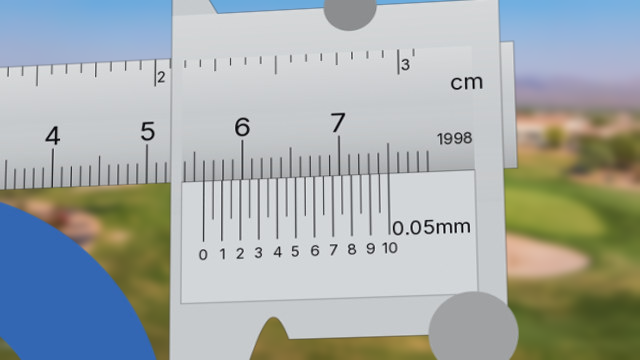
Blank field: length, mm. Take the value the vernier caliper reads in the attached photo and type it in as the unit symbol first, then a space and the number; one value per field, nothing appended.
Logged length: mm 56.0
